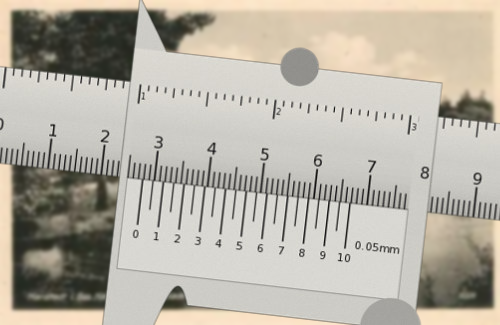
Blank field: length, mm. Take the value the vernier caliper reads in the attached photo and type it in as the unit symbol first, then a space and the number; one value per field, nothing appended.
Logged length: mm 27.8
